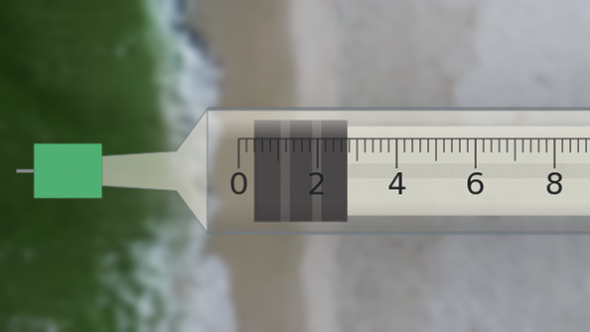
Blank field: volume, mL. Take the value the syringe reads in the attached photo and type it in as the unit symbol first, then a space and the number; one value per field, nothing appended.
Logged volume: mL 0.4
